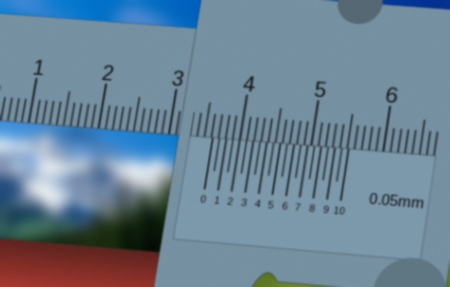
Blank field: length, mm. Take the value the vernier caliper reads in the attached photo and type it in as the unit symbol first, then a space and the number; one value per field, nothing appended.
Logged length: mm 36.2
